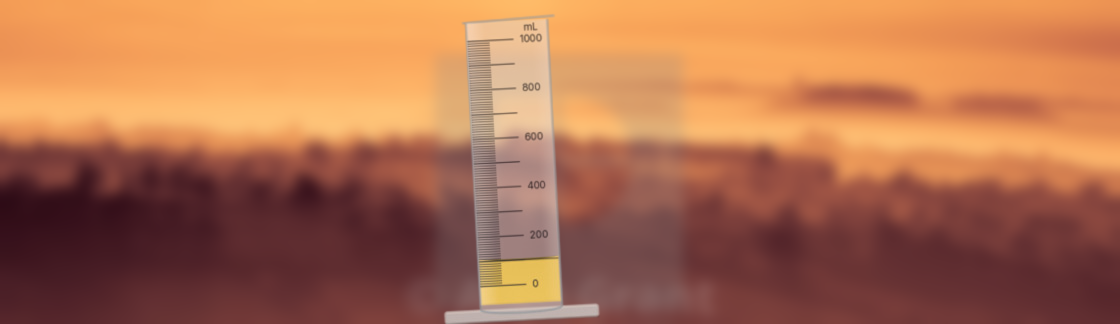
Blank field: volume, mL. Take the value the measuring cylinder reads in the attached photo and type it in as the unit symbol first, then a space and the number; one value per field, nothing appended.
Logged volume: mL 100
